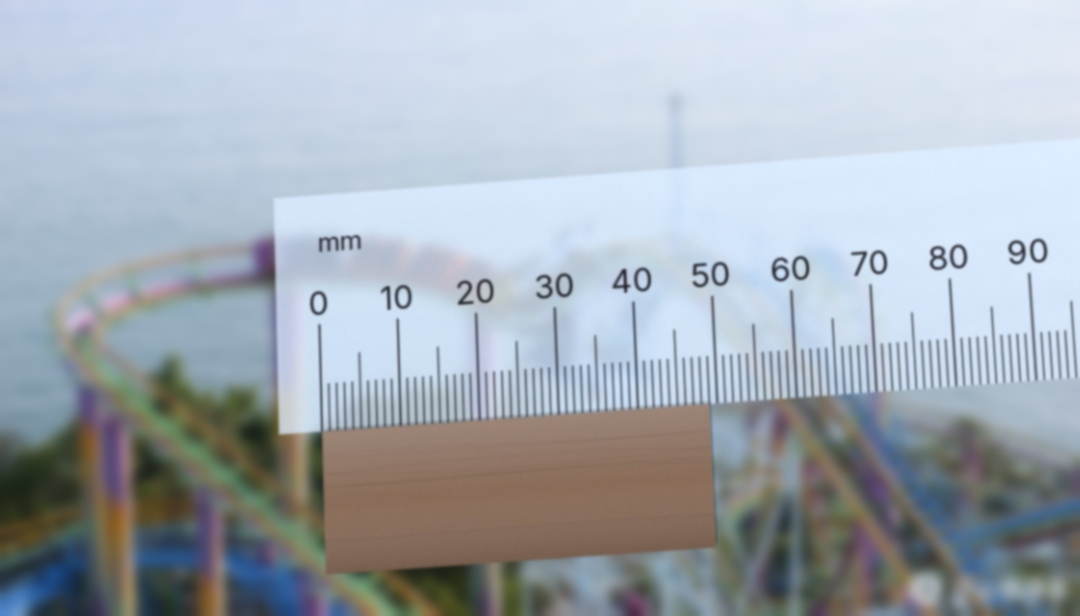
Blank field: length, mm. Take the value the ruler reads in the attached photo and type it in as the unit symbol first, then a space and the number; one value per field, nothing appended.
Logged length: mm 49
